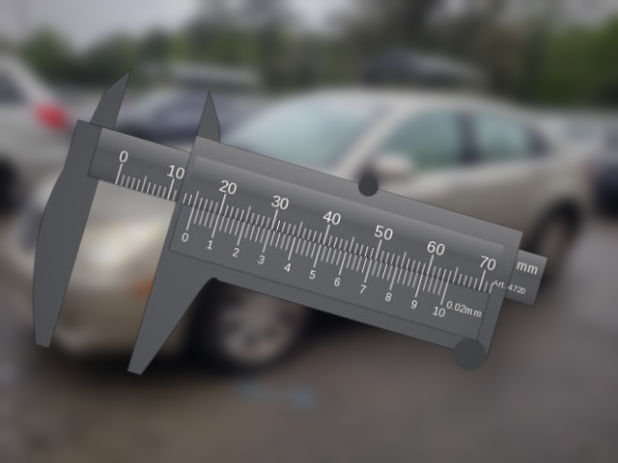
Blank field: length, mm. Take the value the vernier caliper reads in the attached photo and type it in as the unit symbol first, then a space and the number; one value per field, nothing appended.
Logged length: mm 15.0
